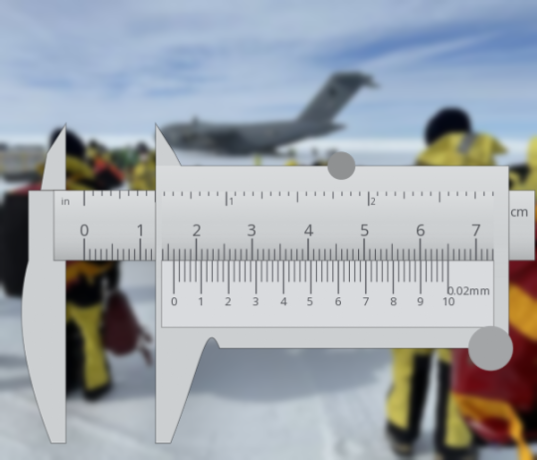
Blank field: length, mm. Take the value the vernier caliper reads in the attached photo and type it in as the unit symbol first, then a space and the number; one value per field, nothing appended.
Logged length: mm 16.0
